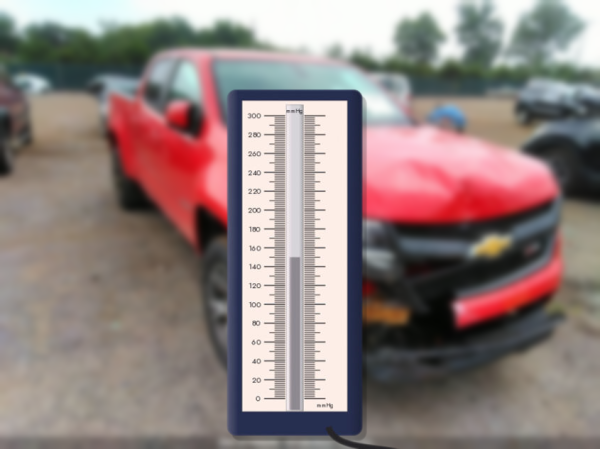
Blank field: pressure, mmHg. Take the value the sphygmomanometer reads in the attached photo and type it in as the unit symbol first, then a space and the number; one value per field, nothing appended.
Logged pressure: mmHg 150
